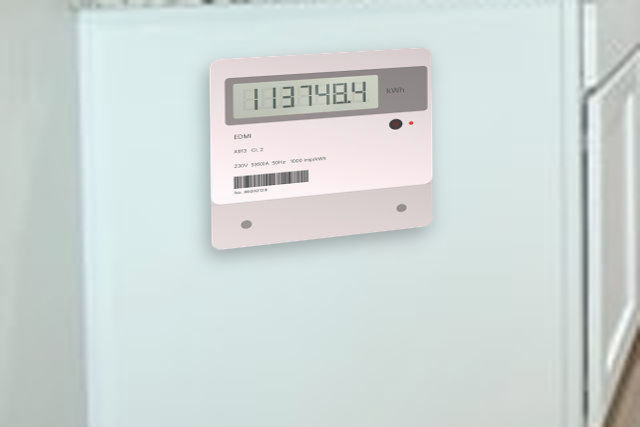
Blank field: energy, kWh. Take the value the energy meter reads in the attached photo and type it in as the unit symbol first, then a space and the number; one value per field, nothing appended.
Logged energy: kWh 113748.4
